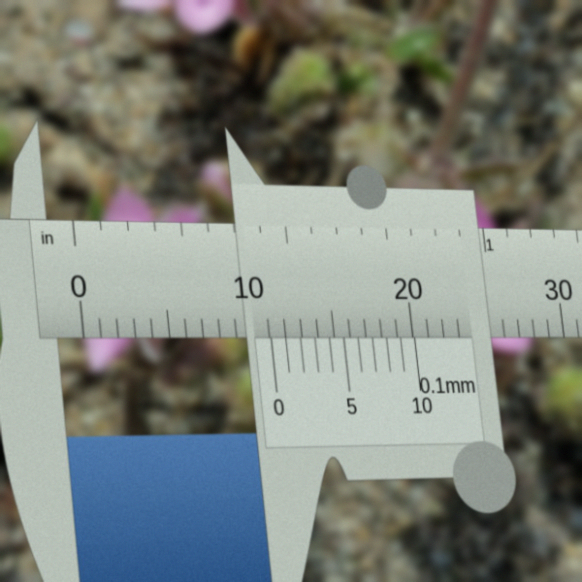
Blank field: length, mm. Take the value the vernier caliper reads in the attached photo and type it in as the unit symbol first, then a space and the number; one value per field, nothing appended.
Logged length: mm 11.1
